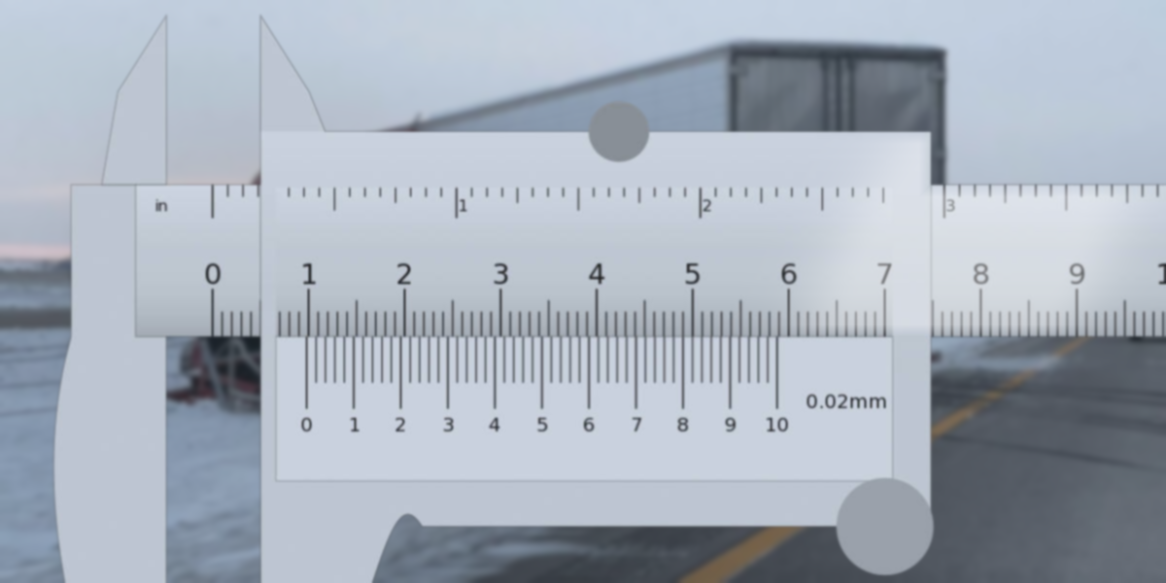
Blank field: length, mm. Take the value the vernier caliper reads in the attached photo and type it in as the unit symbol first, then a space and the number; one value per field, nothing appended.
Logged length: mm 9.8
